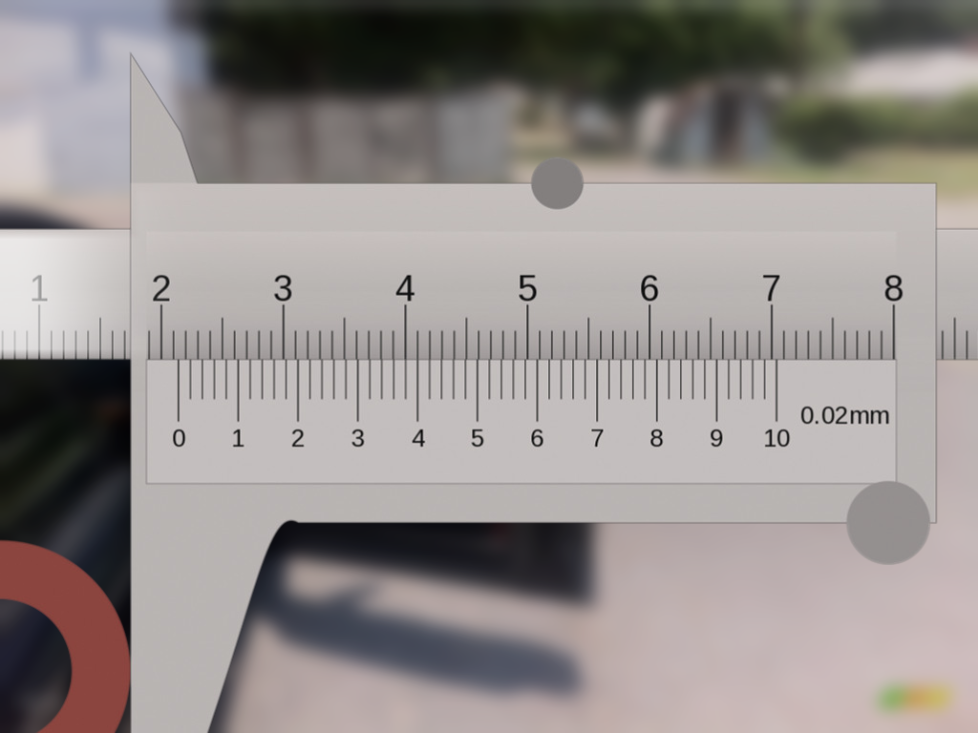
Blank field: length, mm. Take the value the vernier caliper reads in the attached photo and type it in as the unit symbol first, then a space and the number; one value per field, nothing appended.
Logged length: mm 21.4
